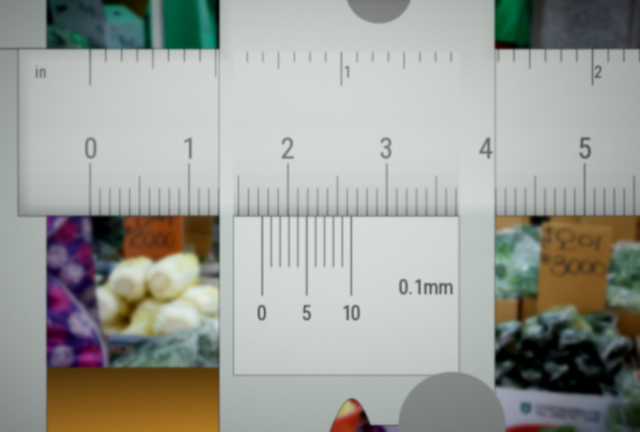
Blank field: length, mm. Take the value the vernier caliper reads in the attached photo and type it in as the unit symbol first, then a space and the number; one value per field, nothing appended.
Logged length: mm 17.4
